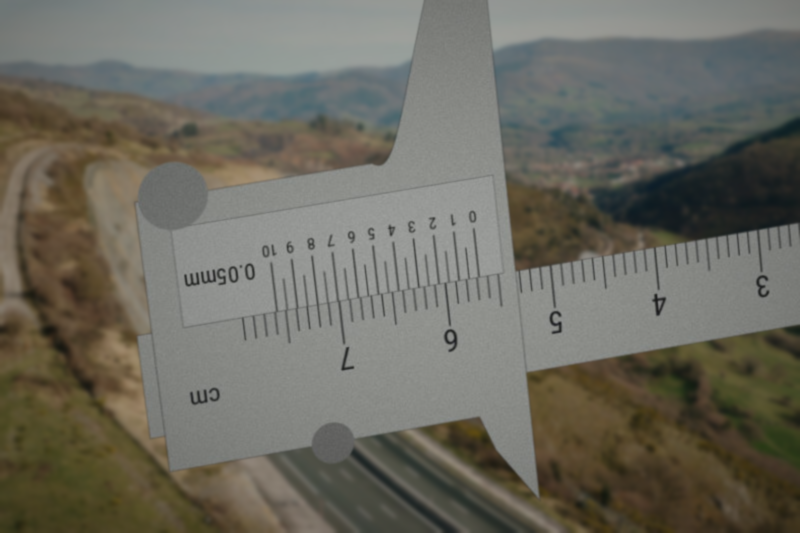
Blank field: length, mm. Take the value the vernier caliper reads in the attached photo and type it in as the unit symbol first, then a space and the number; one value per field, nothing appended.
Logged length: mm 56.8
